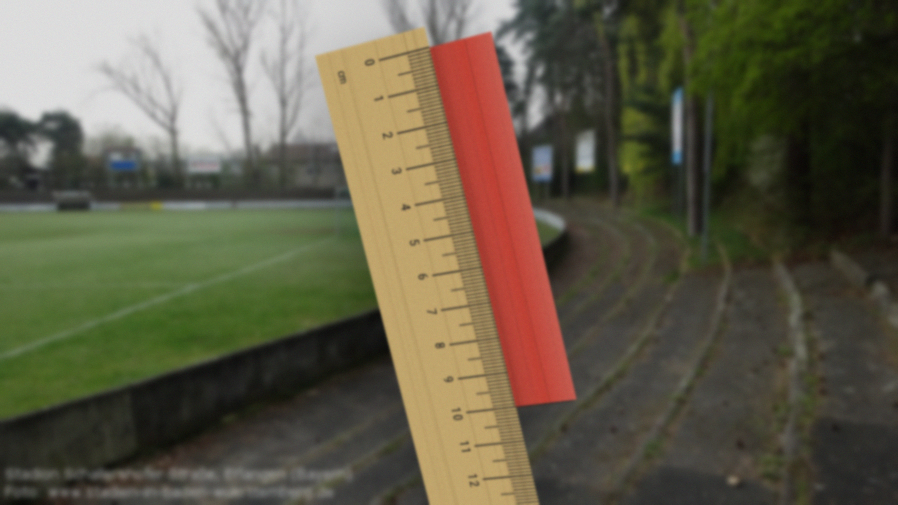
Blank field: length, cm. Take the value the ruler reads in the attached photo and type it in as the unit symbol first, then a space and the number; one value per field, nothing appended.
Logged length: cm 10
